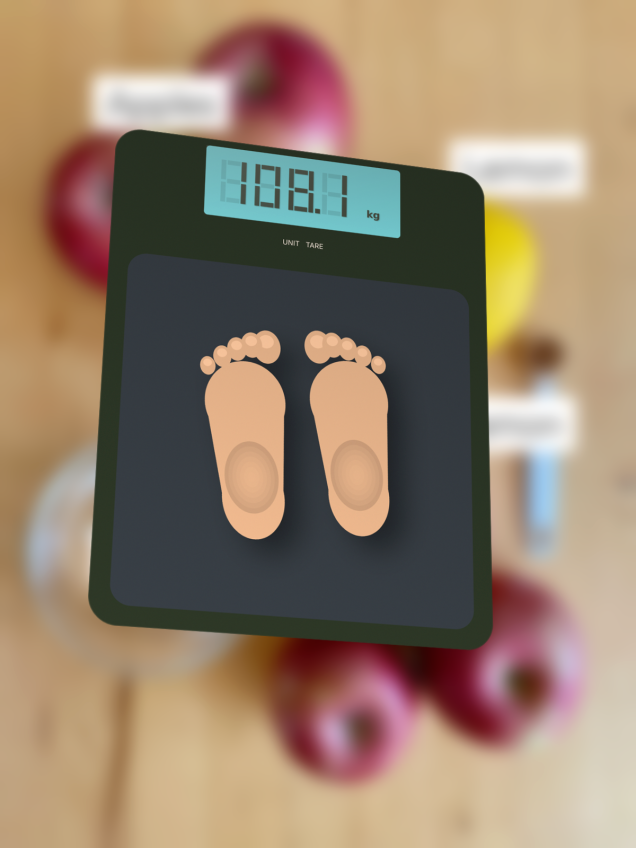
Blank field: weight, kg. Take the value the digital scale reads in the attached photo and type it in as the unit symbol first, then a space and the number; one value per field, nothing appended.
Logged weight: kg 108.1
